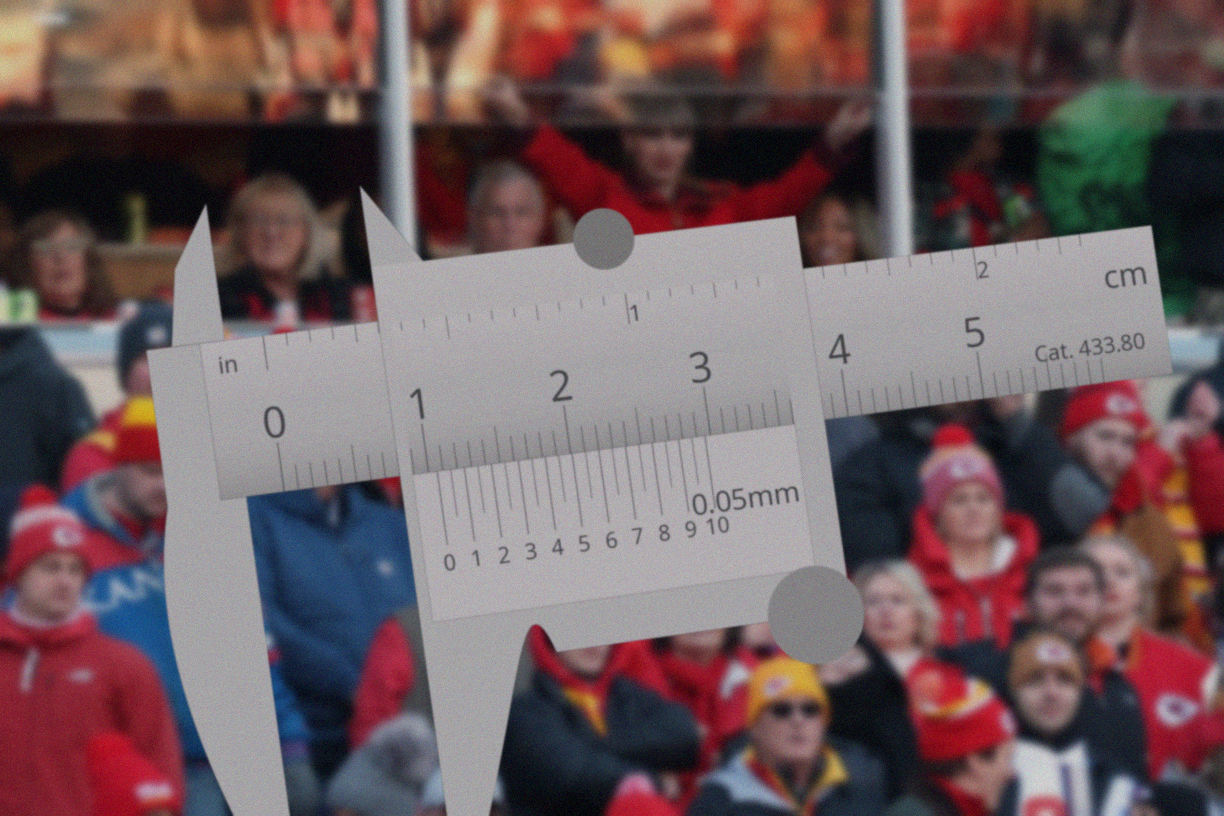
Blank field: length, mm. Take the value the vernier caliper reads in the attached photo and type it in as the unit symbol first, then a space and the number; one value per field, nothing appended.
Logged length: mm 10.6
